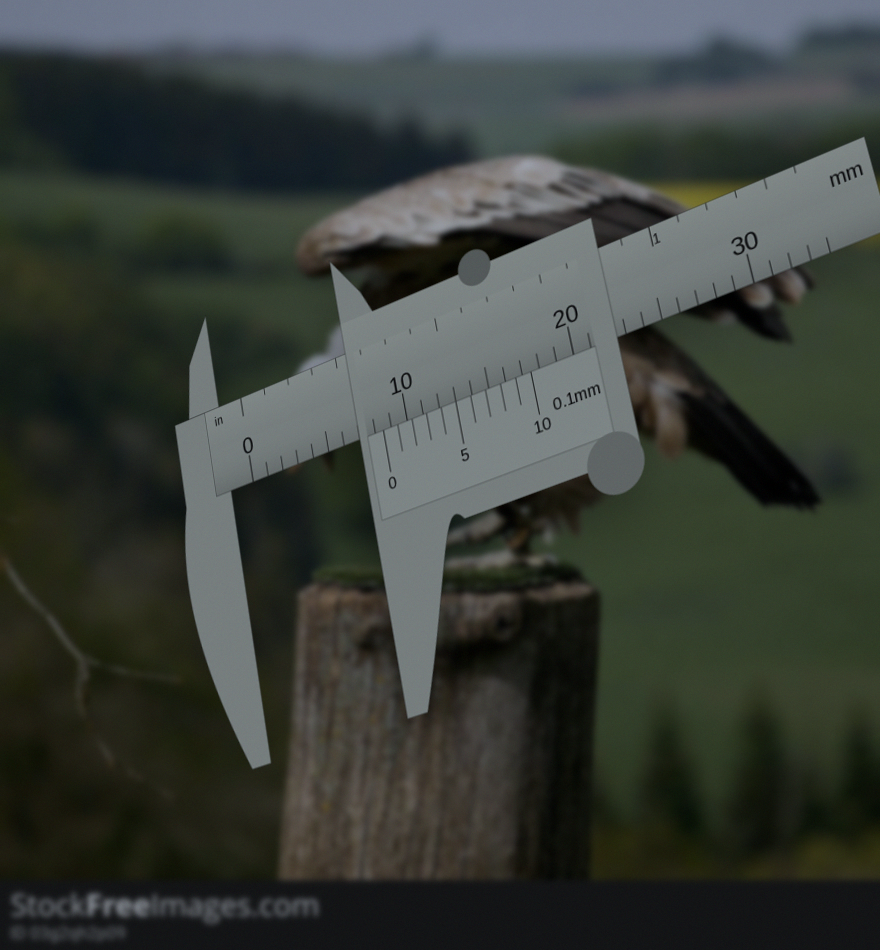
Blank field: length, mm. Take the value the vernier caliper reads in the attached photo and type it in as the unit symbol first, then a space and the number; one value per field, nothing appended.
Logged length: mm 8.5
